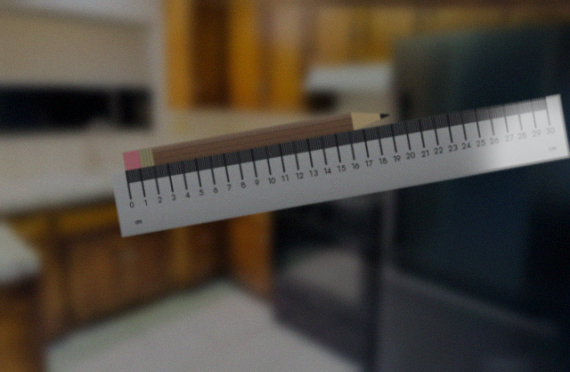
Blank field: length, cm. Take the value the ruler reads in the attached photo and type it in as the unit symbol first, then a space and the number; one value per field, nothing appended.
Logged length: cm 19
